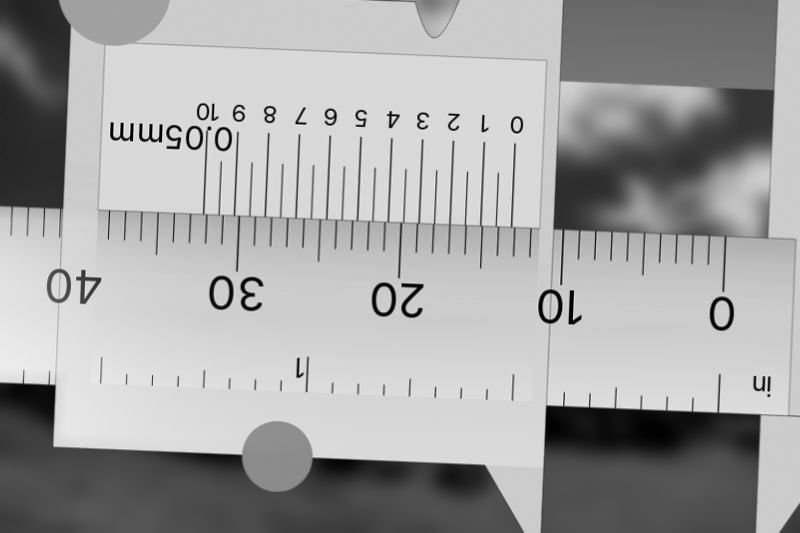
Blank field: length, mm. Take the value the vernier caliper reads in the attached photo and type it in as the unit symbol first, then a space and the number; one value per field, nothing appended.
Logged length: mm 13.2
